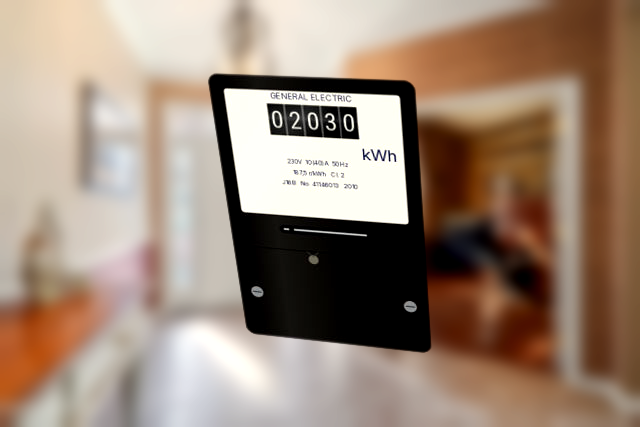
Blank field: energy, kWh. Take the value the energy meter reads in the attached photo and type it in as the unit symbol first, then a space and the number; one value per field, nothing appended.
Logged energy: kWh 2030
